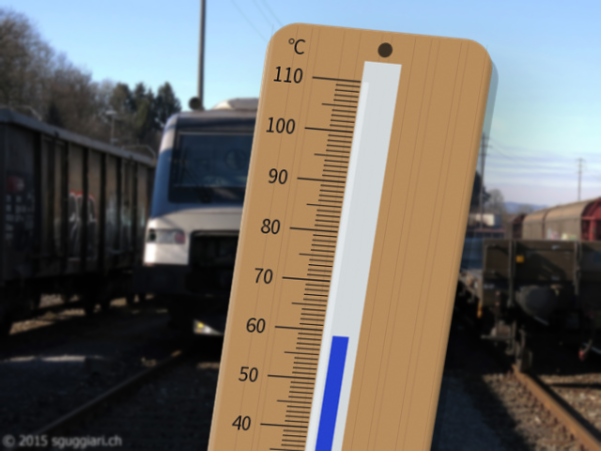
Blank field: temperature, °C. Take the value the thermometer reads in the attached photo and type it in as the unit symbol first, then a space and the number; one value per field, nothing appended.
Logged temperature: °C 59
